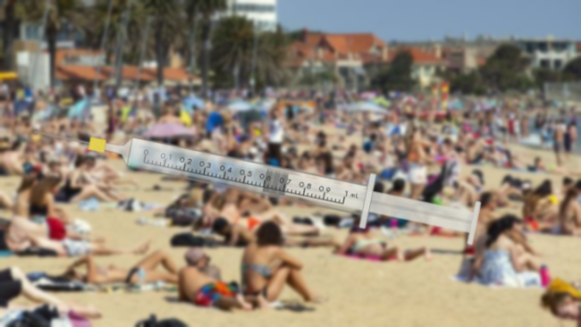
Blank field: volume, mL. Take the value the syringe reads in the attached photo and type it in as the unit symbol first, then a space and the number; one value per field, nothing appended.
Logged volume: mL 0.6
